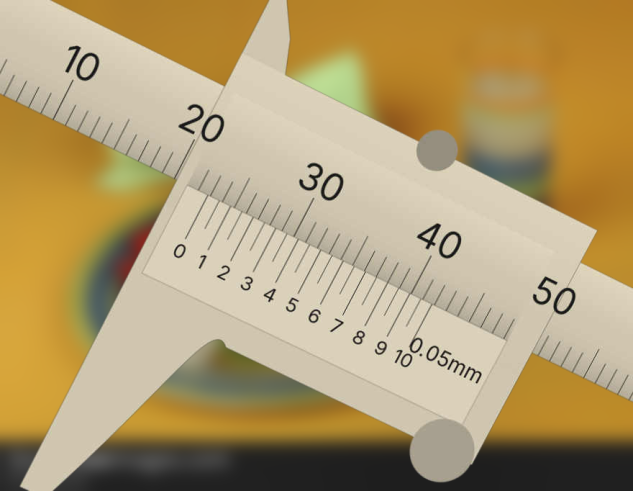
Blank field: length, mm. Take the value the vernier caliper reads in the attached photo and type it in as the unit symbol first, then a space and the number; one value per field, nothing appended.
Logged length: mm 22.8
